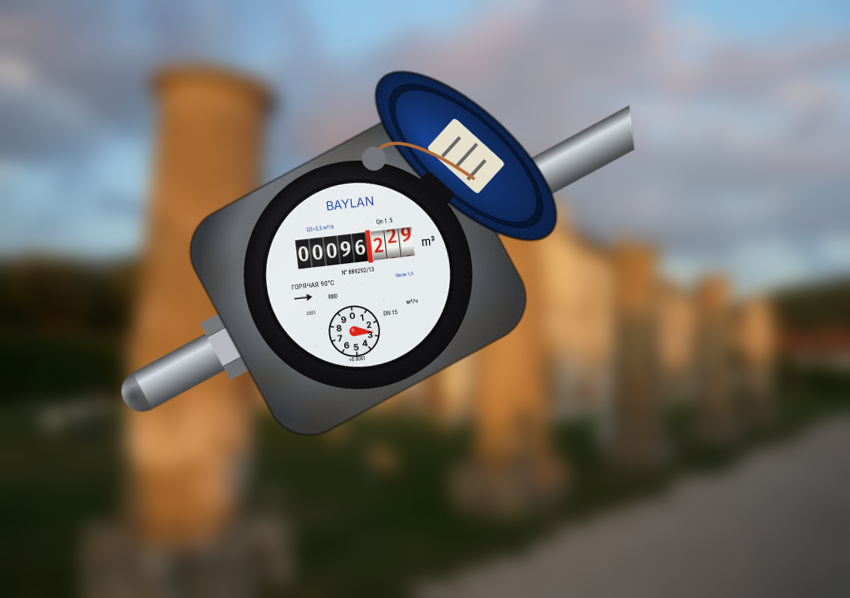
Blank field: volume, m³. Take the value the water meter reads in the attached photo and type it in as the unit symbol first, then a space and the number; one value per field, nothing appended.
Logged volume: m³ 96.2292
